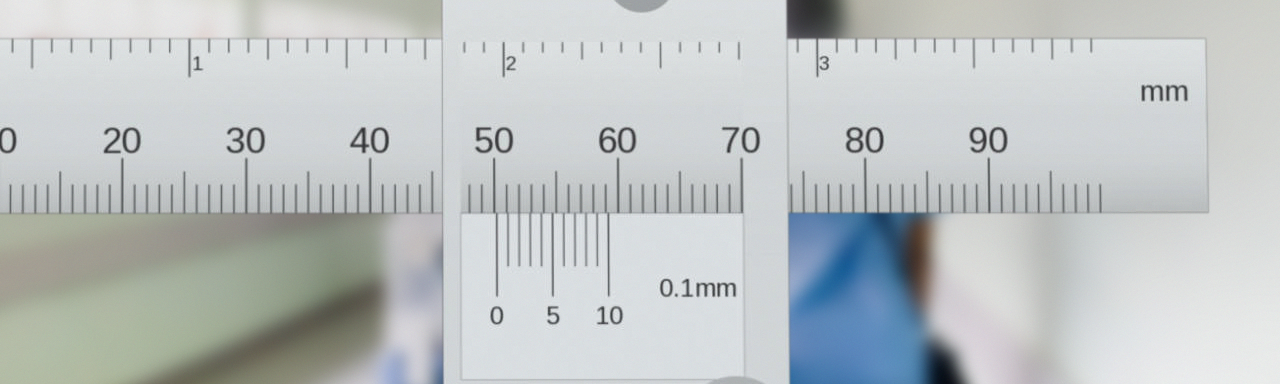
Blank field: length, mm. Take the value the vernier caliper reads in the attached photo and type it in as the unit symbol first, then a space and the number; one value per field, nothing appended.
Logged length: mm 50.2
